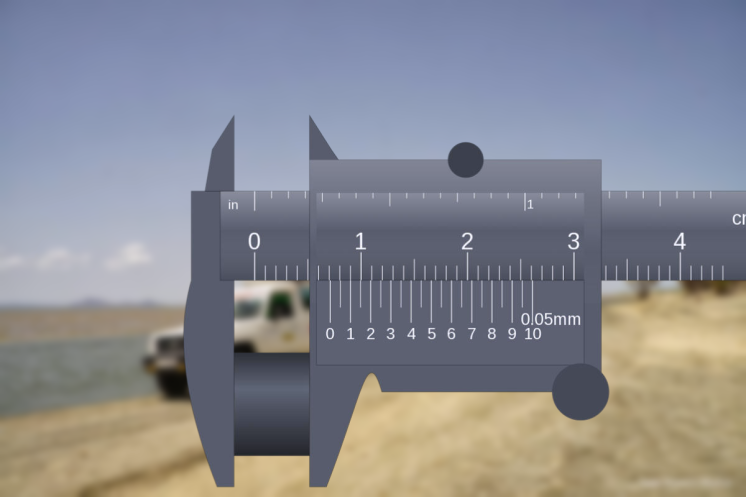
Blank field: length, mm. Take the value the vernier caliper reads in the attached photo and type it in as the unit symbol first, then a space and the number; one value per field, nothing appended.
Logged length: mm 7.1
